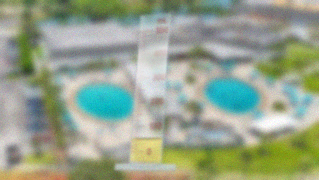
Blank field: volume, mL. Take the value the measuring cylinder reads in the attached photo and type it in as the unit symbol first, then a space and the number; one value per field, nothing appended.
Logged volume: mL 50
